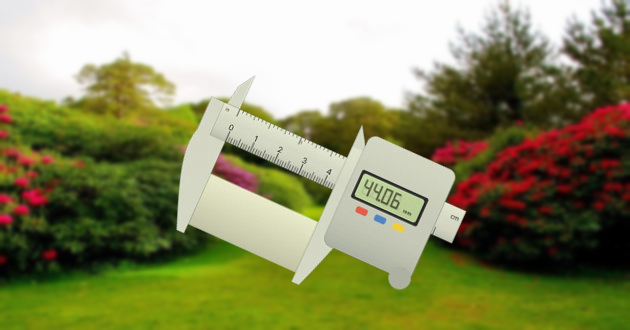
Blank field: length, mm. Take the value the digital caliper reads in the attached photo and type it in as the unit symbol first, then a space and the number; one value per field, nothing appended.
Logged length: mm 44.06
